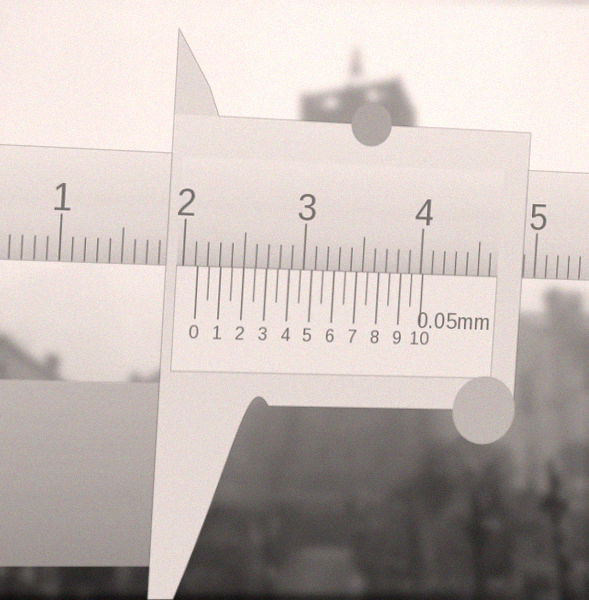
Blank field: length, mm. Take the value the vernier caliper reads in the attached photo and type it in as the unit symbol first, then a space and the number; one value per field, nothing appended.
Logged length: mm 21.2
